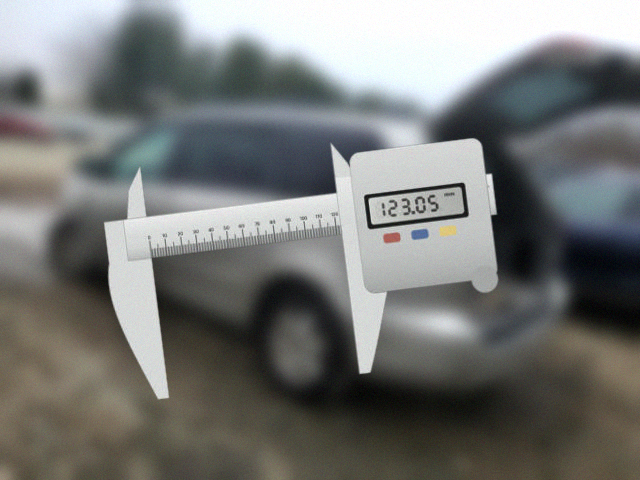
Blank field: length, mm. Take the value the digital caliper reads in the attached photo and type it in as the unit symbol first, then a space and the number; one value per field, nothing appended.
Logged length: mm 123.05
